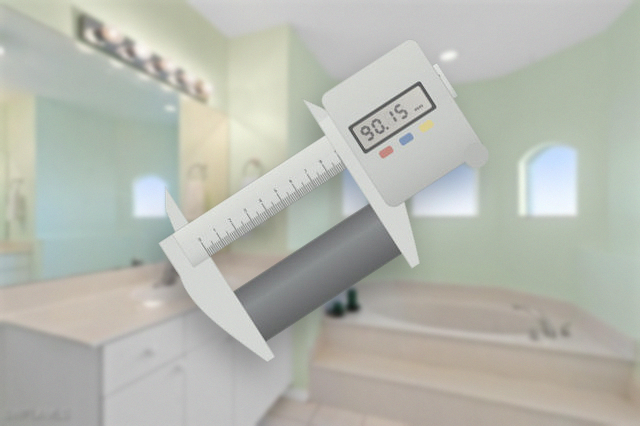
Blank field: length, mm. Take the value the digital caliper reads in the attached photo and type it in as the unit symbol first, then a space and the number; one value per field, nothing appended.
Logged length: mm 90.15
